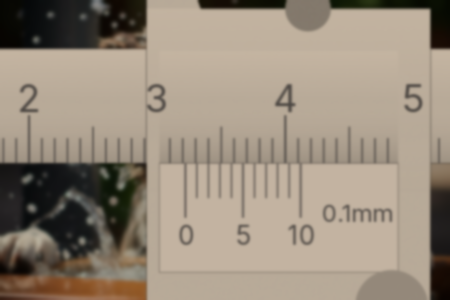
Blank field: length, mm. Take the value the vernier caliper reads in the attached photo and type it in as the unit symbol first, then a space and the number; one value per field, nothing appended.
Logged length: mm 32.2
